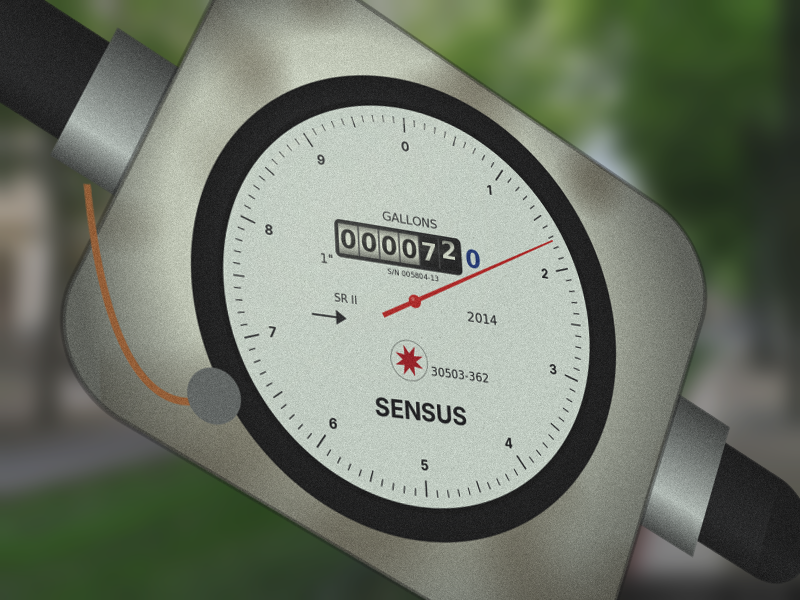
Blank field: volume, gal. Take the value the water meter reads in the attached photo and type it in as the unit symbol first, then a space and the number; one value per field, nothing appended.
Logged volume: gal 721.7
